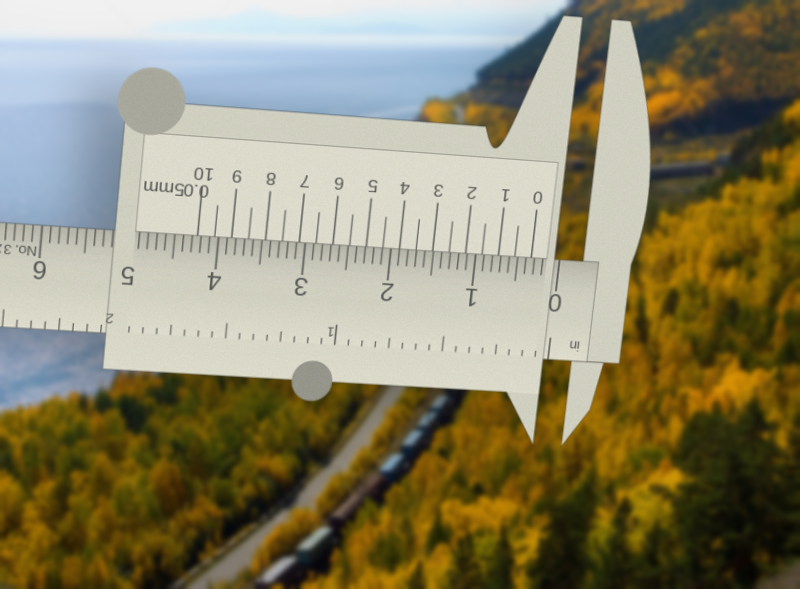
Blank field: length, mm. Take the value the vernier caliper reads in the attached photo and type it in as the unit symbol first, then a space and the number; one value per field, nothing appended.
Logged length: mm 3.4
